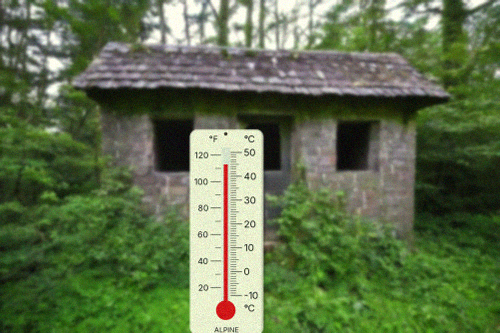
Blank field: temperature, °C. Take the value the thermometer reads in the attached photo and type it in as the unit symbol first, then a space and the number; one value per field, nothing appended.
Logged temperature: °C 45
